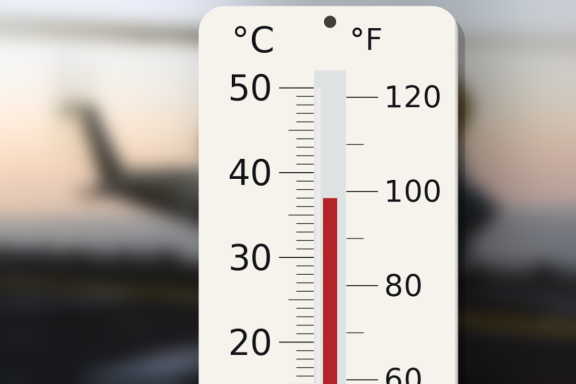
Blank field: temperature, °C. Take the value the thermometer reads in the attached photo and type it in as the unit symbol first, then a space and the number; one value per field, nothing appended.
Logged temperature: °C 37
